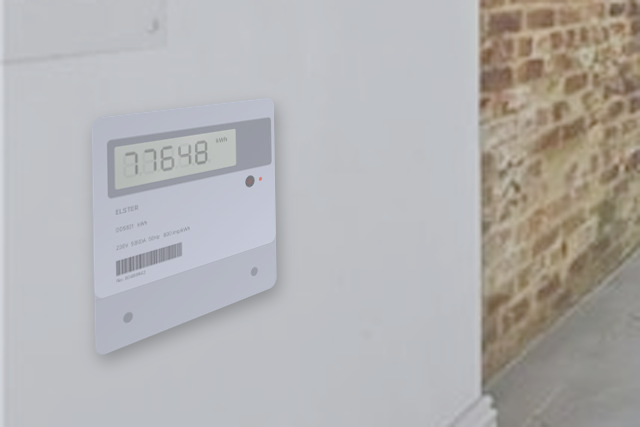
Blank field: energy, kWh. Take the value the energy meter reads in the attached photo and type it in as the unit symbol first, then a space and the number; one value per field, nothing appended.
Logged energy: kWh 77648
